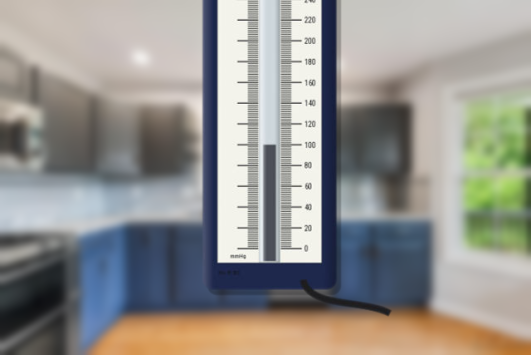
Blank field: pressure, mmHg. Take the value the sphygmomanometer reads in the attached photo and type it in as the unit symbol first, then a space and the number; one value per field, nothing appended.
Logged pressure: mmHg 100
